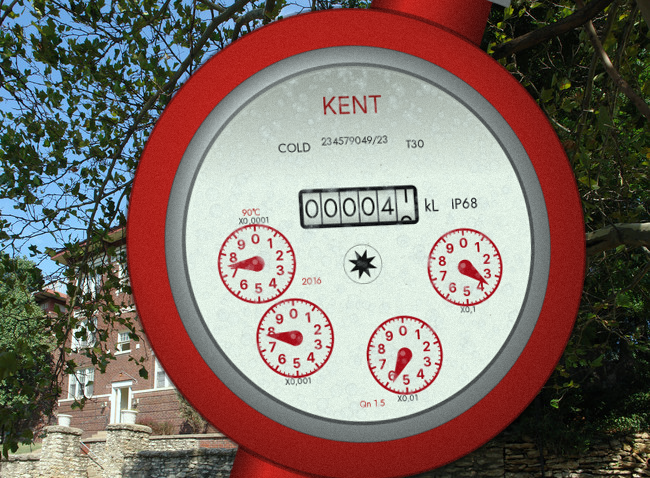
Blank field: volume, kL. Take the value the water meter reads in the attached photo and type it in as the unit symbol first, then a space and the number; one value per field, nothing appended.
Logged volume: kL 41.3577
